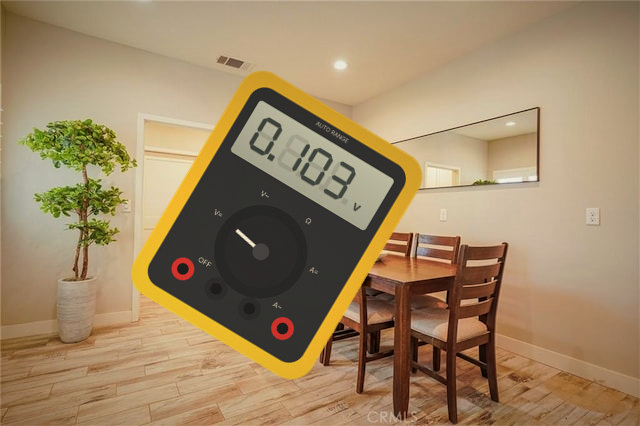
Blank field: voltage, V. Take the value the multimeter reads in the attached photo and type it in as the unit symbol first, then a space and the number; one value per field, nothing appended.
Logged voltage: V 0.103
